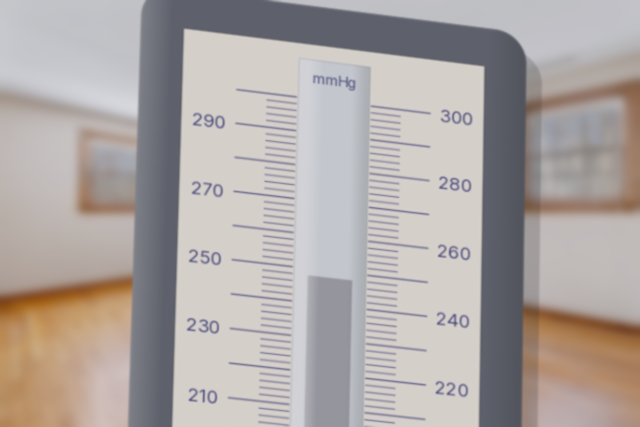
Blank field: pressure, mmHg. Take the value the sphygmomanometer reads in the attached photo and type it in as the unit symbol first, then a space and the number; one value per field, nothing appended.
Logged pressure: mmHg 248
